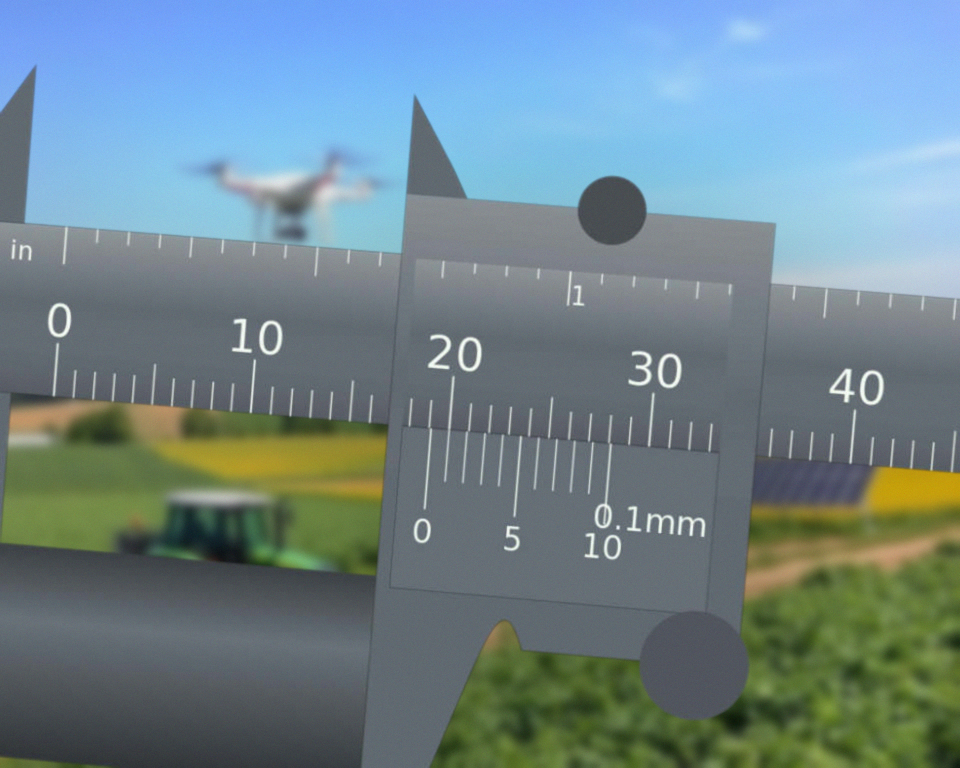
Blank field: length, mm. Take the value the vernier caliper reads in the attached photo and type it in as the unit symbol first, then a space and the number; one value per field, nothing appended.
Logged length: mm 19.1
